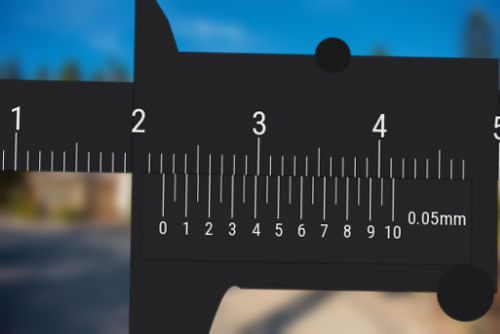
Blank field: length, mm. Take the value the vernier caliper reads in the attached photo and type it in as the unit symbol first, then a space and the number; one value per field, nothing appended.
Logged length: mm 22.2
